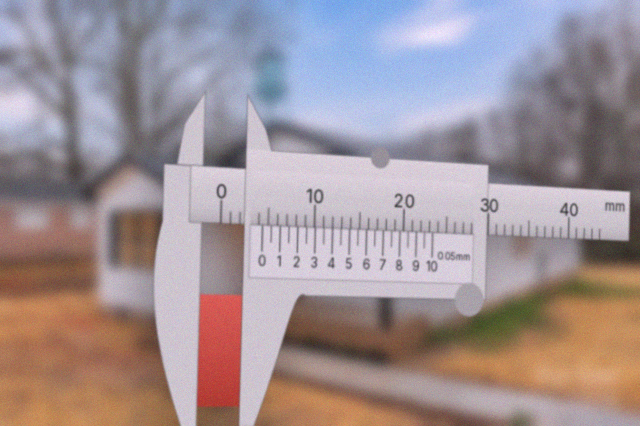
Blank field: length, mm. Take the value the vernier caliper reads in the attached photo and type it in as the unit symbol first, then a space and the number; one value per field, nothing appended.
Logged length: mm 4.4
